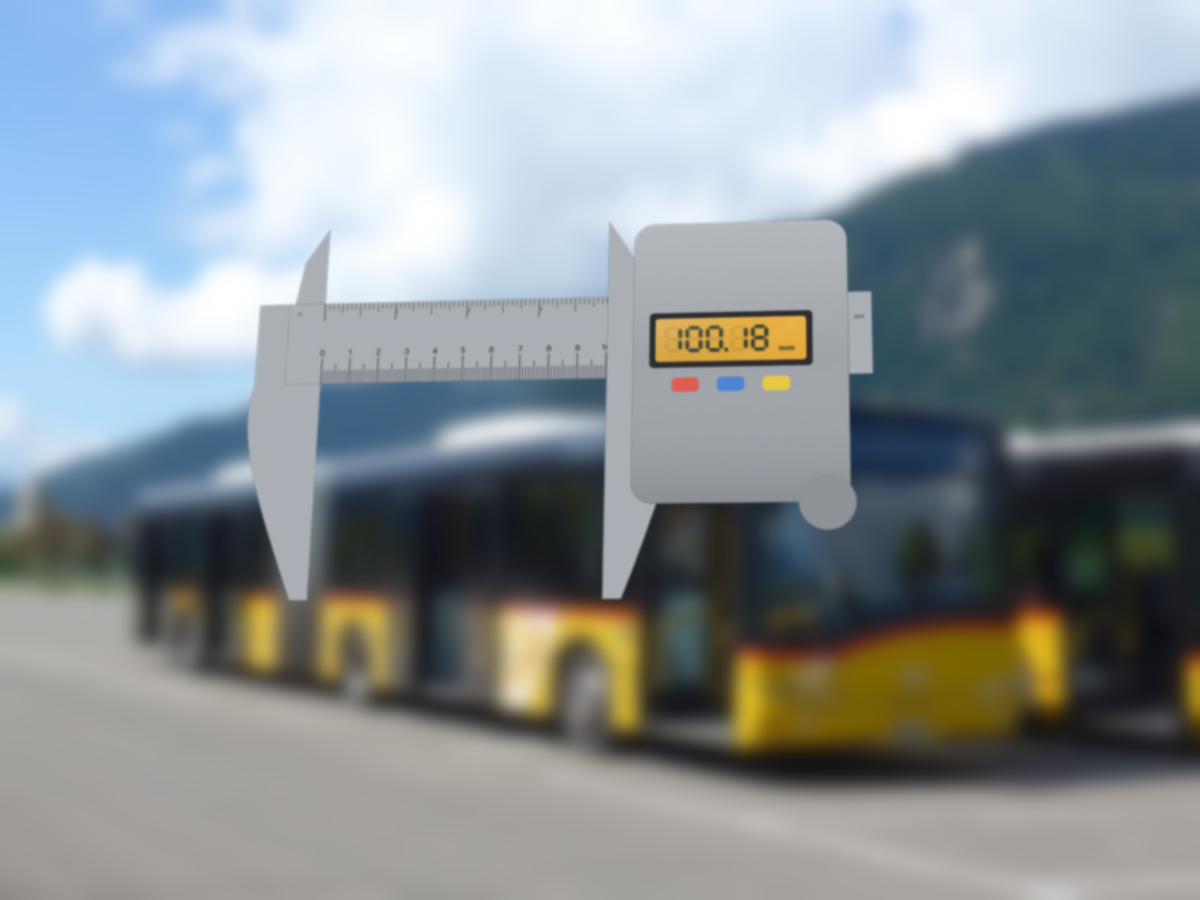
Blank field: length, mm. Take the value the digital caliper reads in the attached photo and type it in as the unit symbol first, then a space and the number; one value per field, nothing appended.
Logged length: mm 100.18
